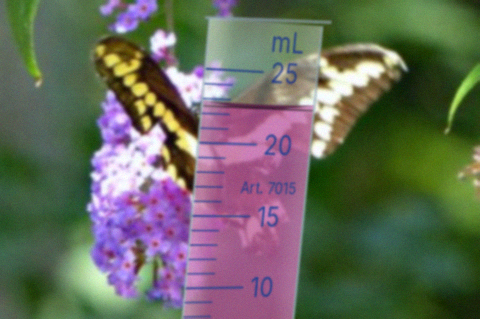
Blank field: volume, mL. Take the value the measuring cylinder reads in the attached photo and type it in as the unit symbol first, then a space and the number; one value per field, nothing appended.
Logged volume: mL 22.5
